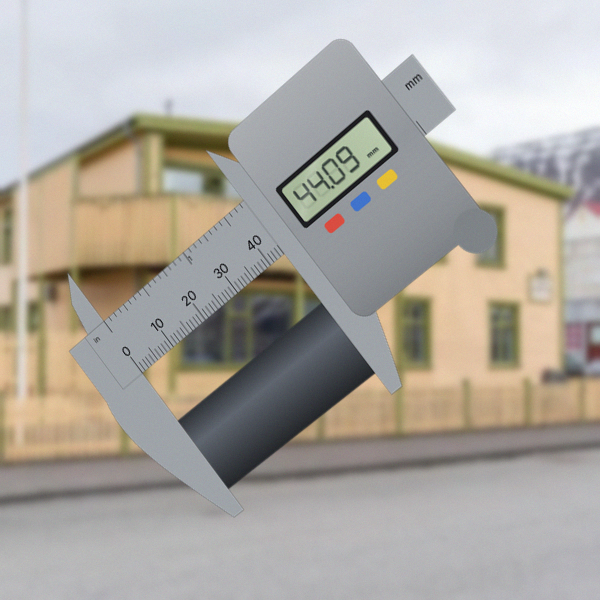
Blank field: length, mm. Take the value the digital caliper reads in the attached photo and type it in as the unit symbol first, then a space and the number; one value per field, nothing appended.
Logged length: mm 44.09
